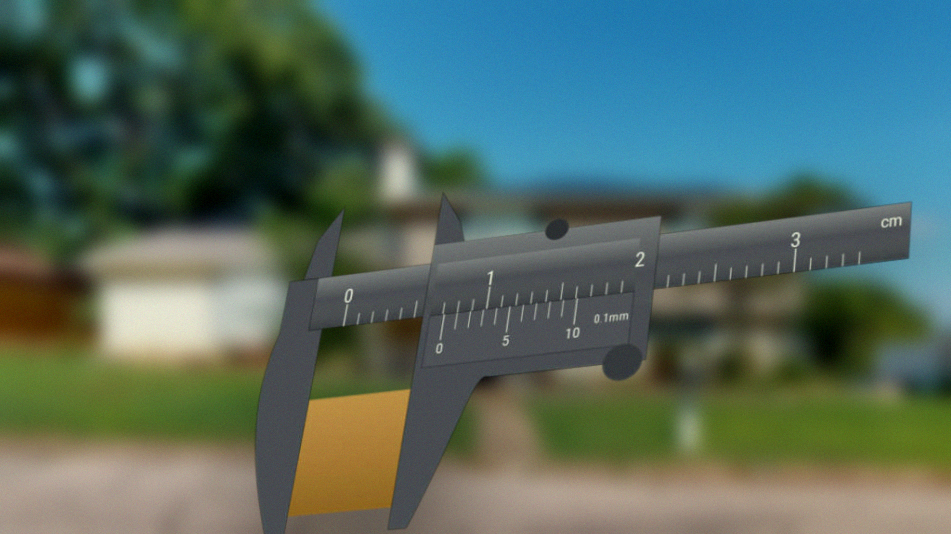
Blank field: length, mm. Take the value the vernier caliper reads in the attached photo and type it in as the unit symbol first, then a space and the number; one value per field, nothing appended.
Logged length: mm 7.1
